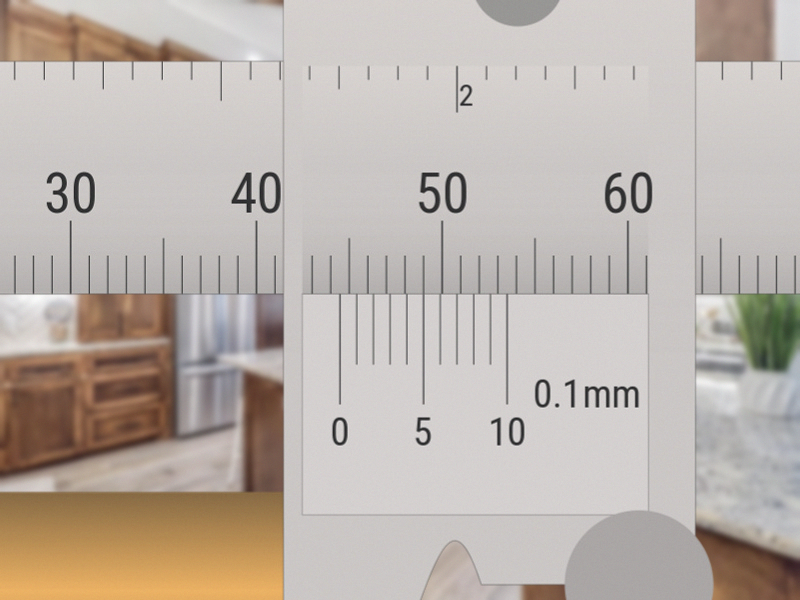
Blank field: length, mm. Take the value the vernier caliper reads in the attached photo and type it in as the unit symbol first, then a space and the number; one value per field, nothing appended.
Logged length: mm 44.5
